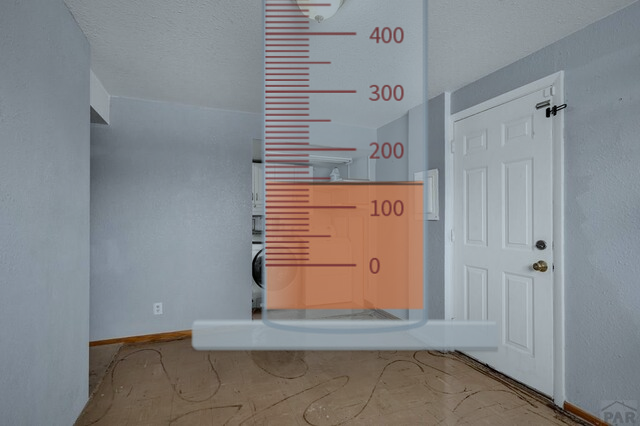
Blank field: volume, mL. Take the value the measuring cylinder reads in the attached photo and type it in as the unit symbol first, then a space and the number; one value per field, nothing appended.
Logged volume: mL 140
